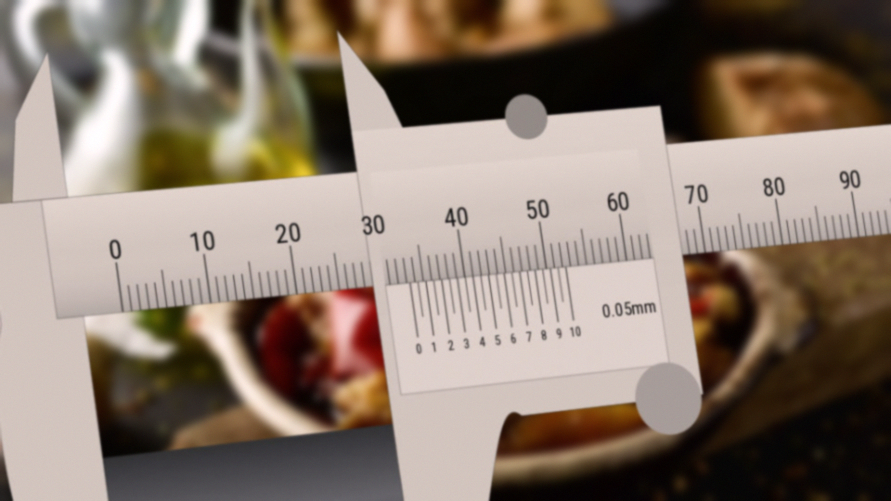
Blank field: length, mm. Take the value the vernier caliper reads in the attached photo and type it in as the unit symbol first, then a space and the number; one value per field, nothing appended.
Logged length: mm 33.4
